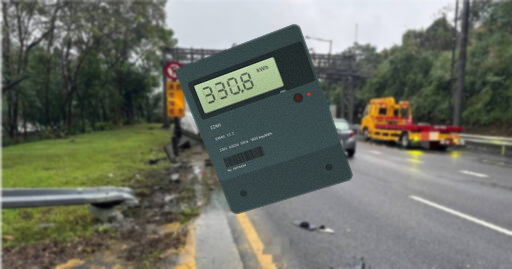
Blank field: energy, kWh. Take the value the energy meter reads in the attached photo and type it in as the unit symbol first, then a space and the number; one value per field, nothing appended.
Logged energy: kWh 330.8
